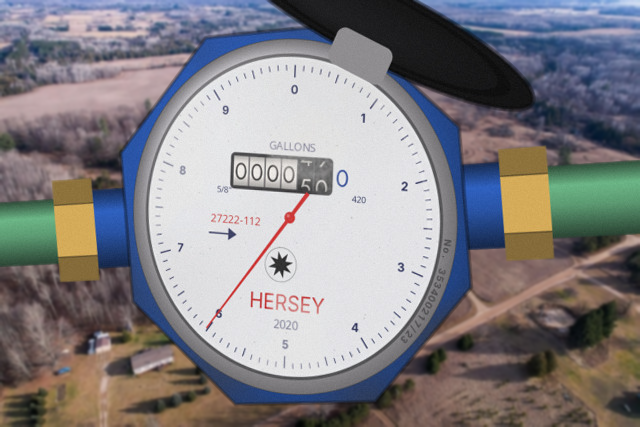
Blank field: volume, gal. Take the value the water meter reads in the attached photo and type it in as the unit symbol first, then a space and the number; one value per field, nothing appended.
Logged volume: gal 496.0
